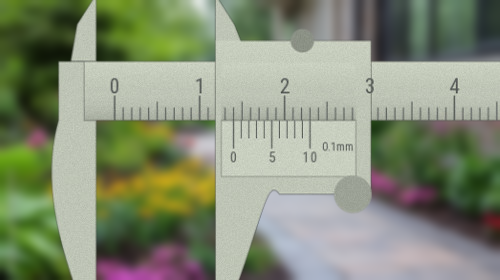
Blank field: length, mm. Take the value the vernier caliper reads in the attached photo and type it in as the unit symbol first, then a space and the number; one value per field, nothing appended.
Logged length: mm 14.0
